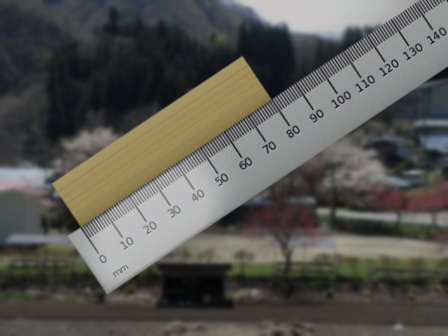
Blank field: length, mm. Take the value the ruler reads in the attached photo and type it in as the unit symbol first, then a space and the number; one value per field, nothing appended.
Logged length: mm 80
